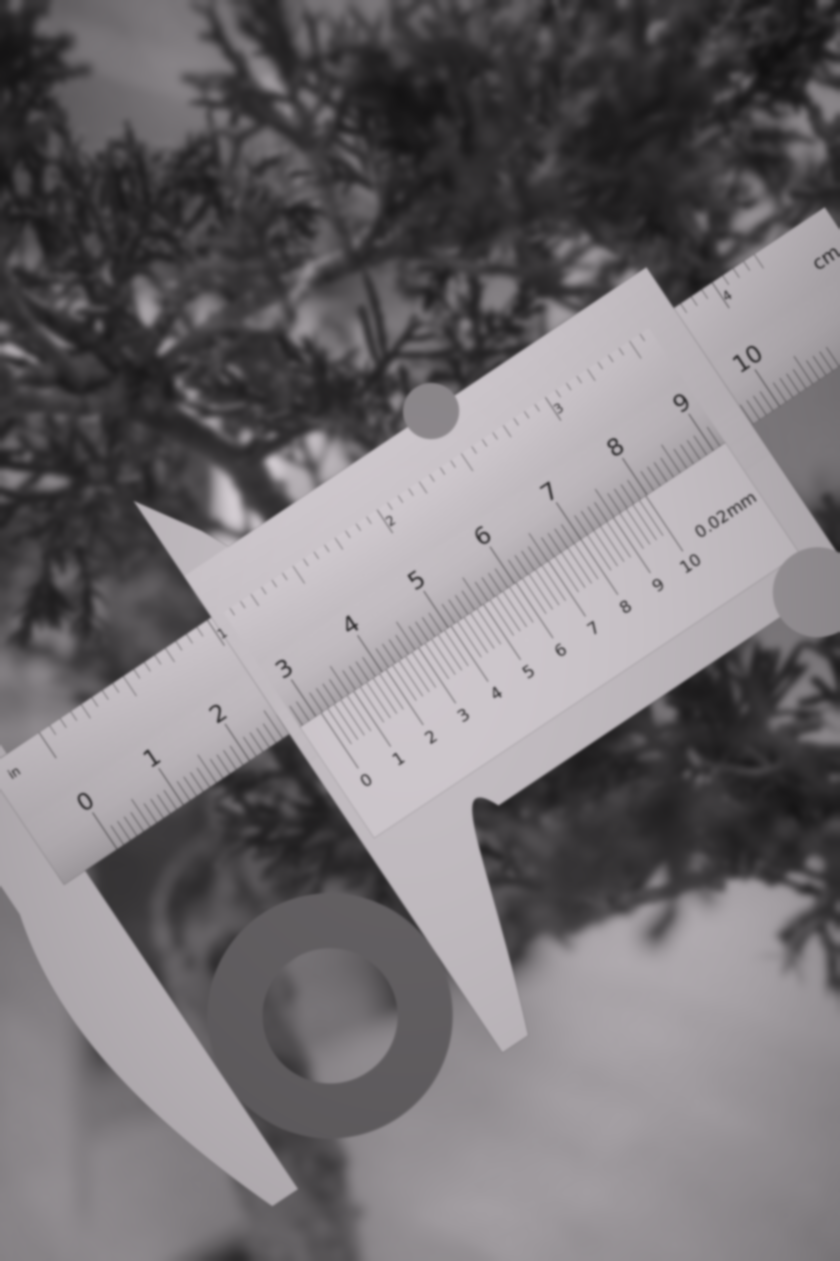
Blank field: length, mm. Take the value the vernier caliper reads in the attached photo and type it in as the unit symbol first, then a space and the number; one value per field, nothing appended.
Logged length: mm 30.8
